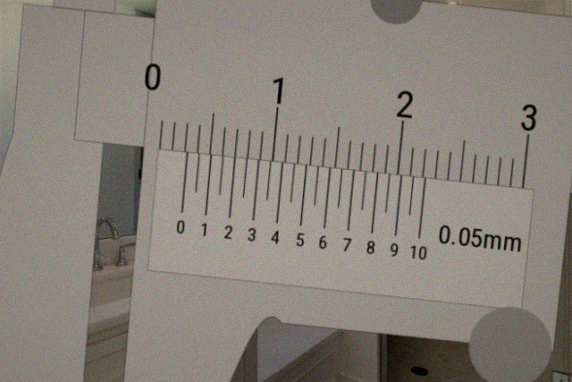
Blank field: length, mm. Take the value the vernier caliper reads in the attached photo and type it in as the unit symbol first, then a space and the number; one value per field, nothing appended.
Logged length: mm 3.2
